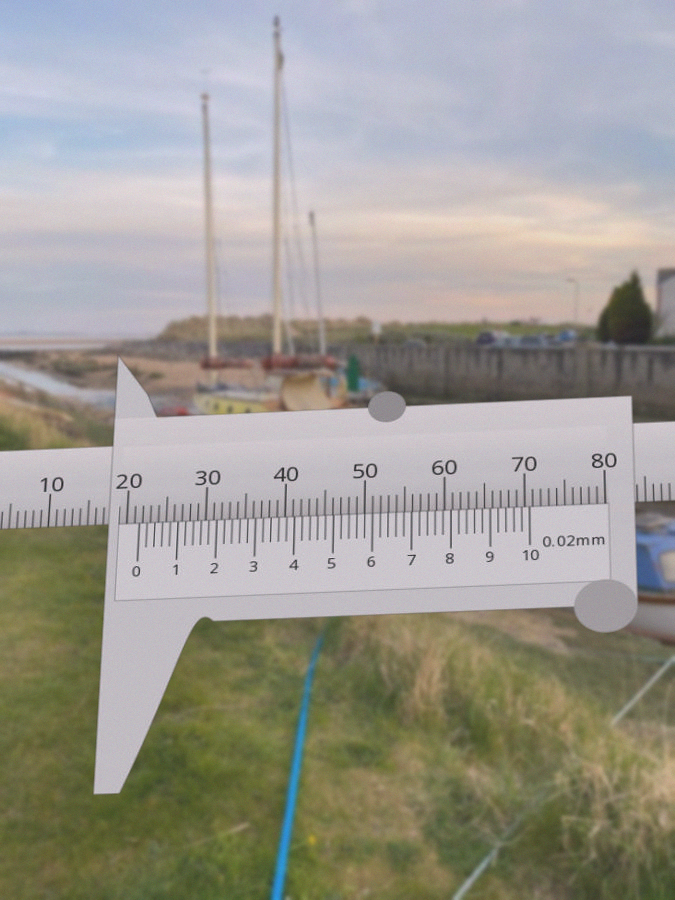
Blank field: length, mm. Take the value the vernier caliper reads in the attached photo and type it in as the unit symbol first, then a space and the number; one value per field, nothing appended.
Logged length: mm 21.6
